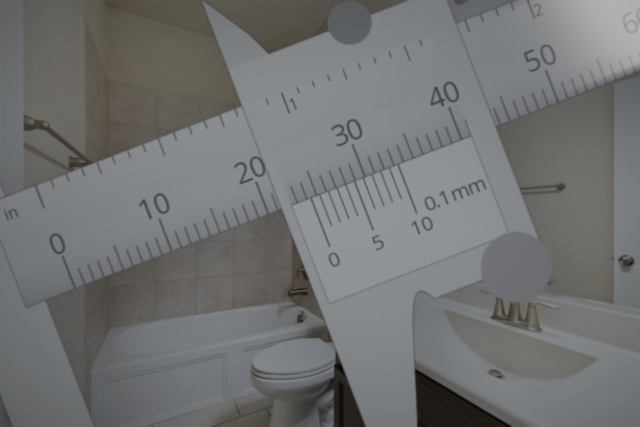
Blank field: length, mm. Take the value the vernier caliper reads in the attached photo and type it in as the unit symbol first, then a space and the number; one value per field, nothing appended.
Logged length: mm 24.4
